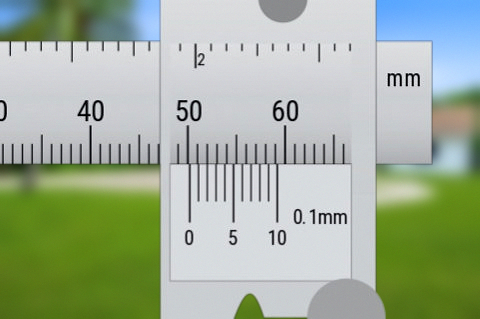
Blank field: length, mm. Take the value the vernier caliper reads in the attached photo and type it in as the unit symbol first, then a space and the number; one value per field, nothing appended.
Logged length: mm 50.2
